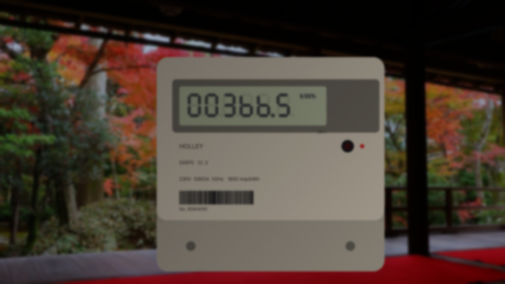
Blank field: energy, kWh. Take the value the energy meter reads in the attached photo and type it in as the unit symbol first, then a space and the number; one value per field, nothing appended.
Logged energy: kWh 366.5
